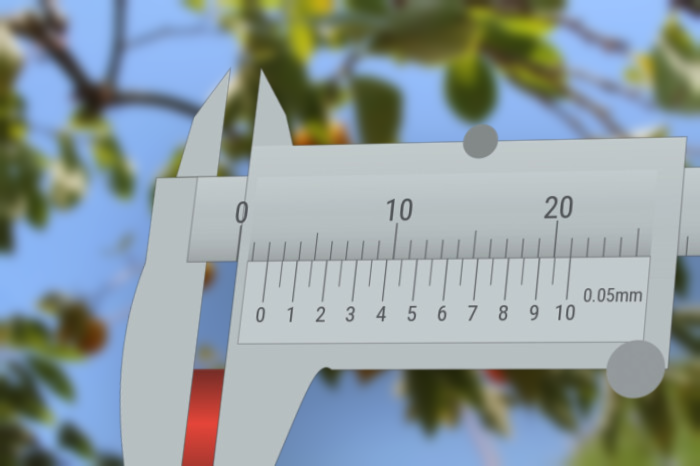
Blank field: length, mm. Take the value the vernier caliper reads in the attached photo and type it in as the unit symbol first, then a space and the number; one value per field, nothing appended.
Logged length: mm 2.0
